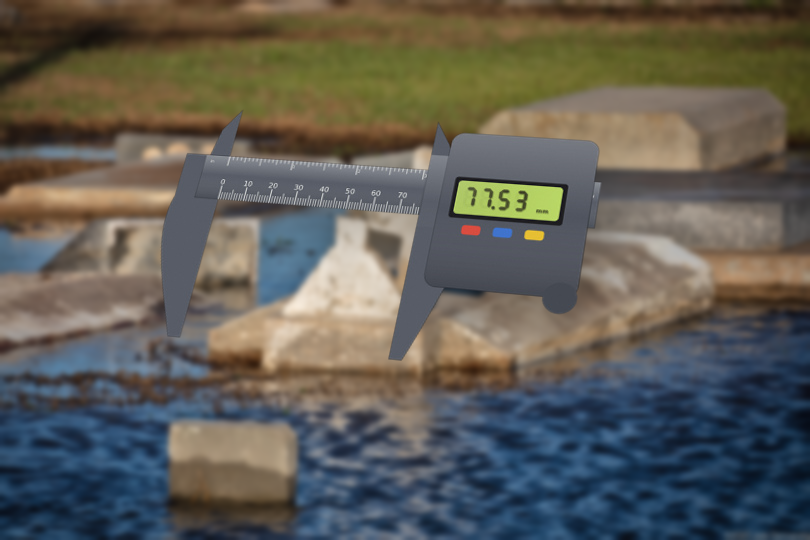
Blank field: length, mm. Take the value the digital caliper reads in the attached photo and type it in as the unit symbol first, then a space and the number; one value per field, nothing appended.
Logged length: mm 77.53
